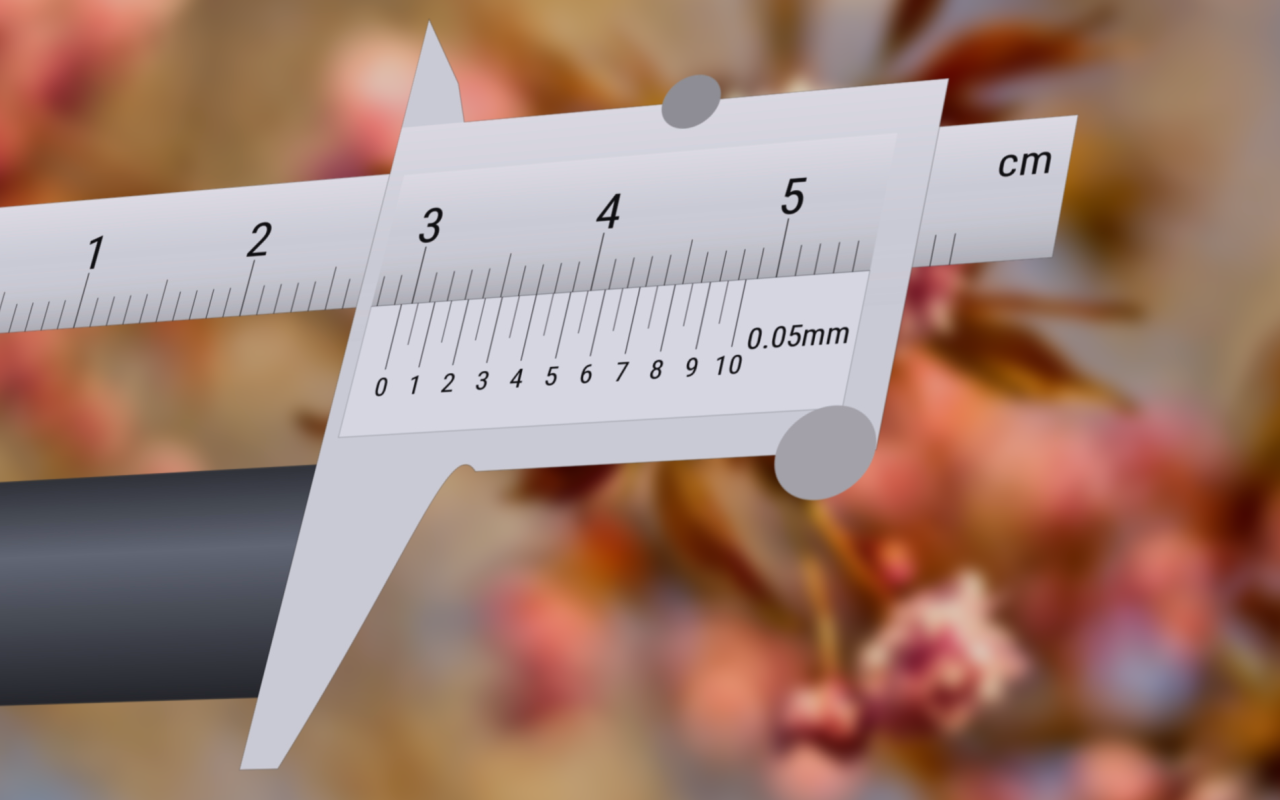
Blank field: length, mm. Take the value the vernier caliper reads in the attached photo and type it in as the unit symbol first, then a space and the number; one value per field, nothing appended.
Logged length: mm 29.4
